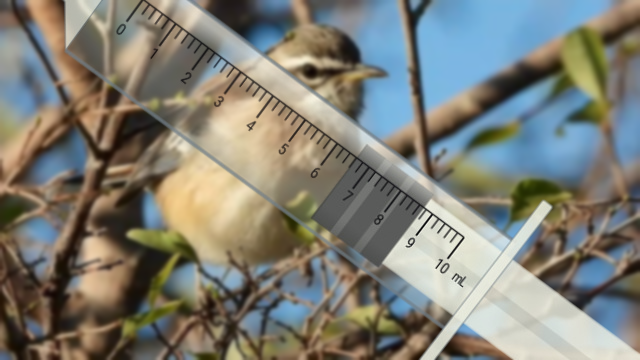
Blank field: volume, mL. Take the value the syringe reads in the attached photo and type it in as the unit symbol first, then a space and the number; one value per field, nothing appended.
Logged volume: mL 6.6
